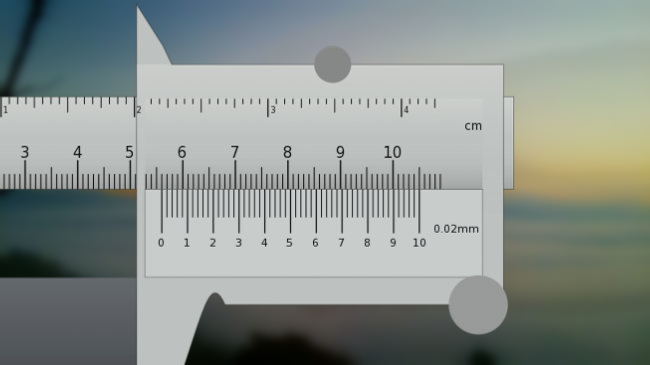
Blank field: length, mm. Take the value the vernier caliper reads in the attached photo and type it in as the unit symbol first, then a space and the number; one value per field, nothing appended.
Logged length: mm 56.0
